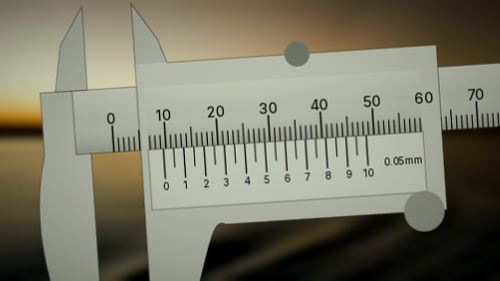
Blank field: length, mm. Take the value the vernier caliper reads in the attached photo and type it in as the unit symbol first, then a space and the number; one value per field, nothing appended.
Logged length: mm 9.5
